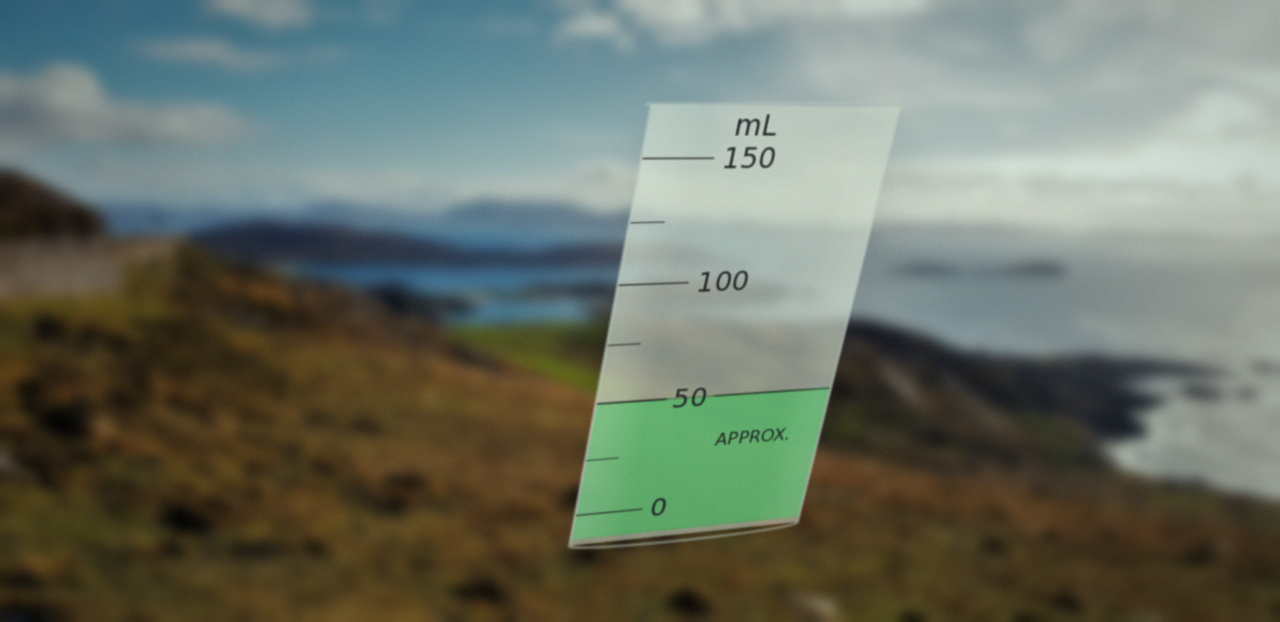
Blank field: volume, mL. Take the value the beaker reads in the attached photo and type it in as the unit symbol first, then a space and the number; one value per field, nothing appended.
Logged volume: mL 50
